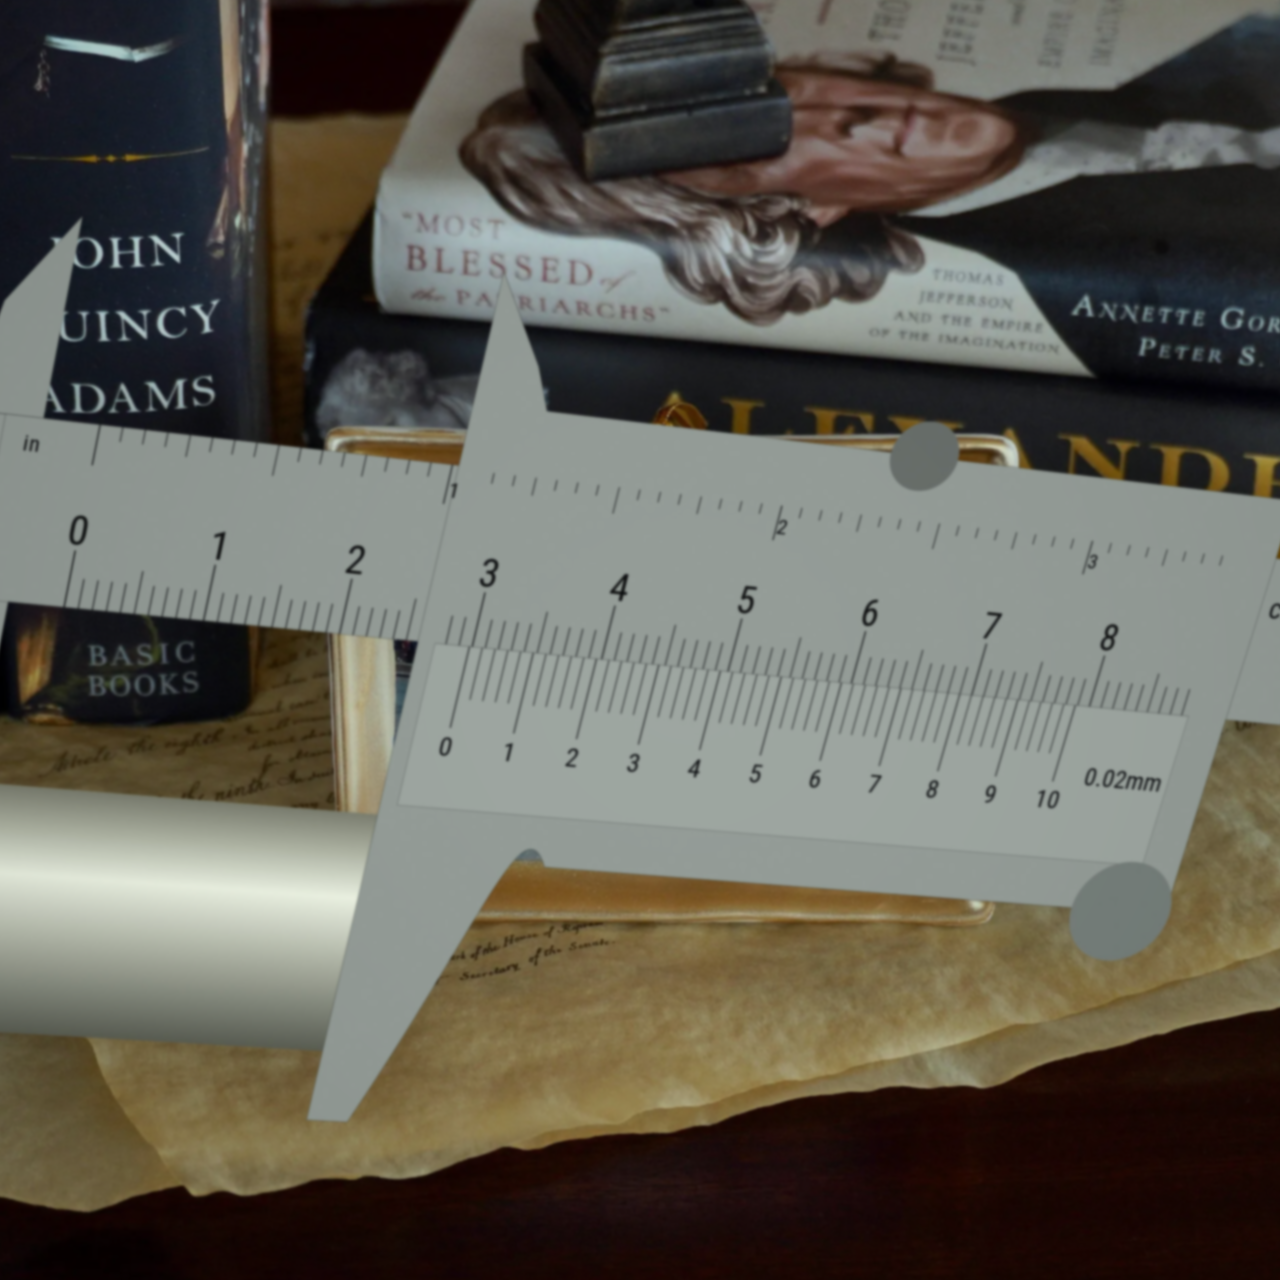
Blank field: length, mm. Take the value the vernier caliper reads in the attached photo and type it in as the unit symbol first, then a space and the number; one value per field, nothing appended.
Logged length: mm 29.8
